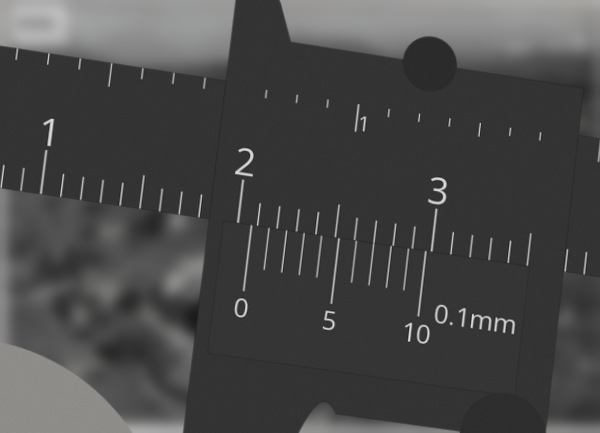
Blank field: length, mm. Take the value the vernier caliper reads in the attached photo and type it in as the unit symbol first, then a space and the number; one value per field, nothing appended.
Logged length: mm 20.7
